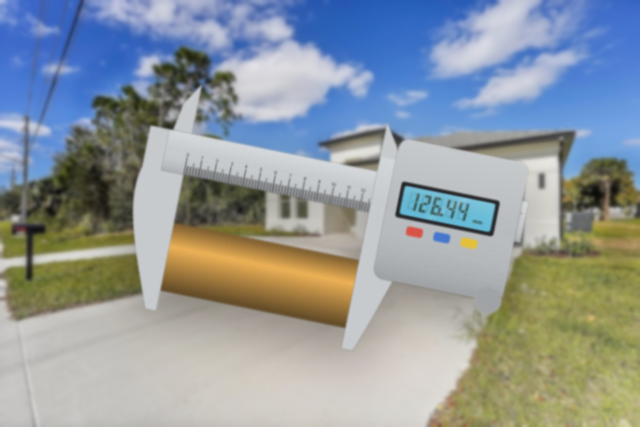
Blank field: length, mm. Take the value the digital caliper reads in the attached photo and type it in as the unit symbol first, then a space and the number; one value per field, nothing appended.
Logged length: mm 126.44
